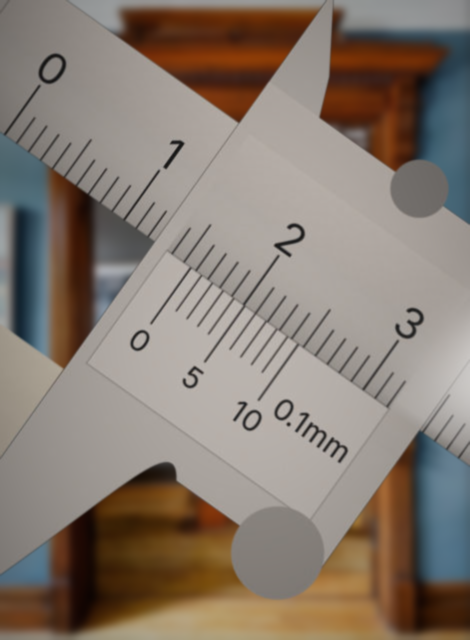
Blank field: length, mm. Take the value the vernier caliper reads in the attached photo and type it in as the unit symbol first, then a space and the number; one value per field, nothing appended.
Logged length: mm 15.6
